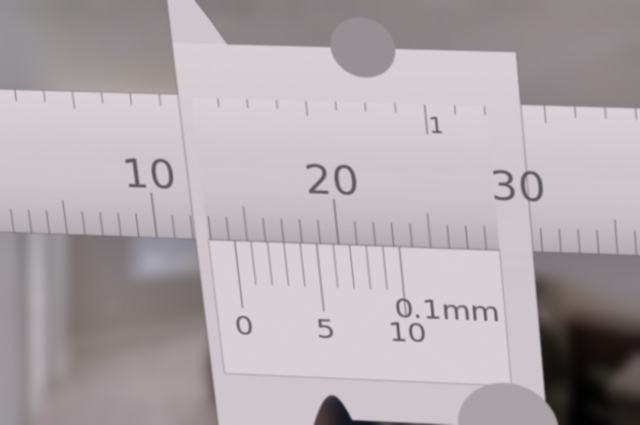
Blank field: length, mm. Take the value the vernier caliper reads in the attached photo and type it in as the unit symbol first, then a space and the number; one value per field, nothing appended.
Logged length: mm 14.3
